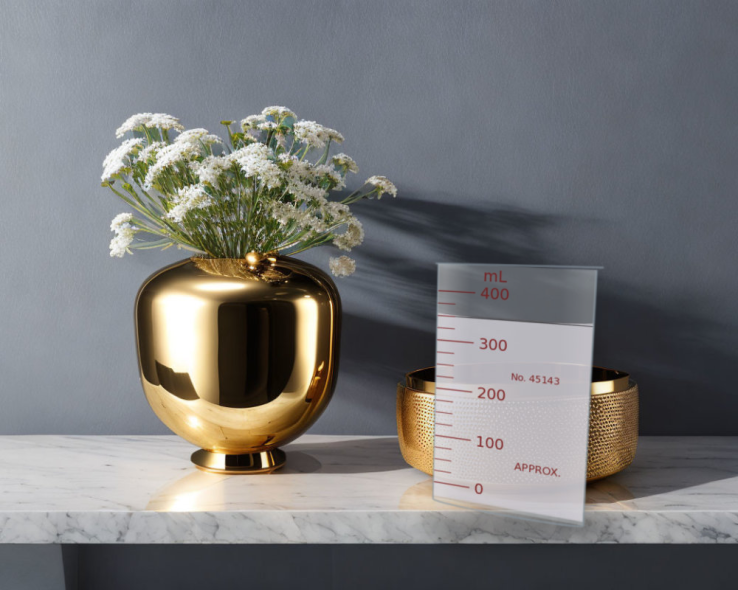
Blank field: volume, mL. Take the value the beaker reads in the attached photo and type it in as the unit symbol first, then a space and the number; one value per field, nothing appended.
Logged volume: mL 350
